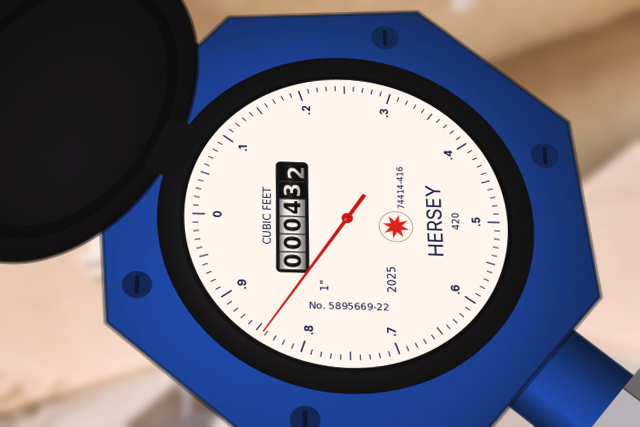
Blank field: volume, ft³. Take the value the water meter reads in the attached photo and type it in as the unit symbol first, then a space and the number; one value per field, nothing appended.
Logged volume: ft³ 431.84
